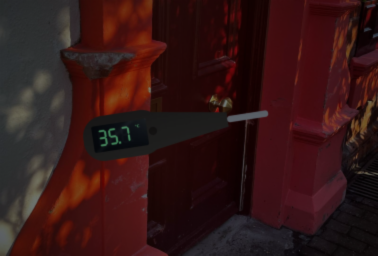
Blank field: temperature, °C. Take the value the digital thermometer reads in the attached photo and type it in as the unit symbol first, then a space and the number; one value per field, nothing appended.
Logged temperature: °C 35.7
